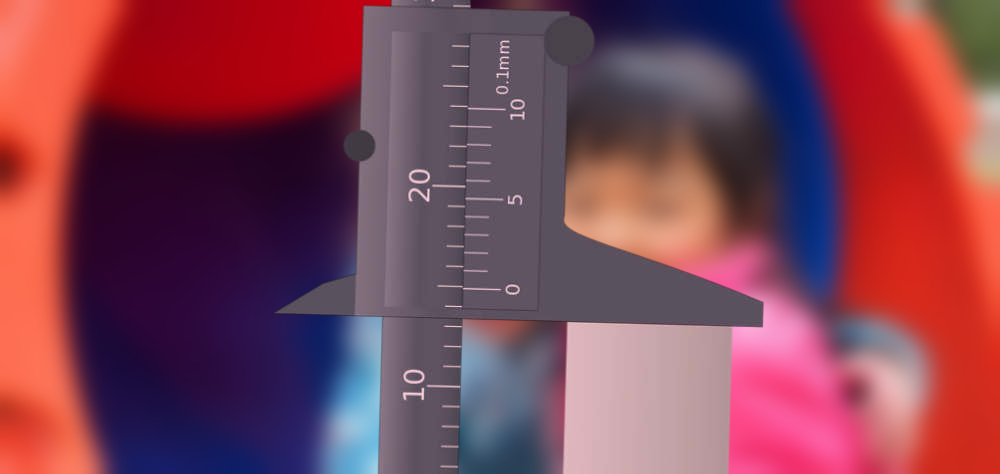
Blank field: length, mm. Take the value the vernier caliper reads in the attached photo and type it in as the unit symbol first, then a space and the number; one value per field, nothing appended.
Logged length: mm 14.9
